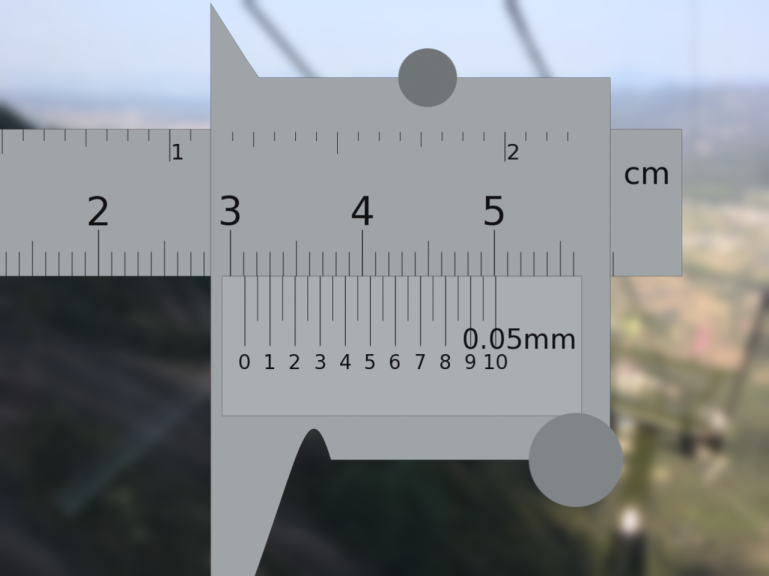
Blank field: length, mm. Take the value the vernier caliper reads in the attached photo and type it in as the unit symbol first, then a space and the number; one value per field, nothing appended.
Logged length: mm 31.1
